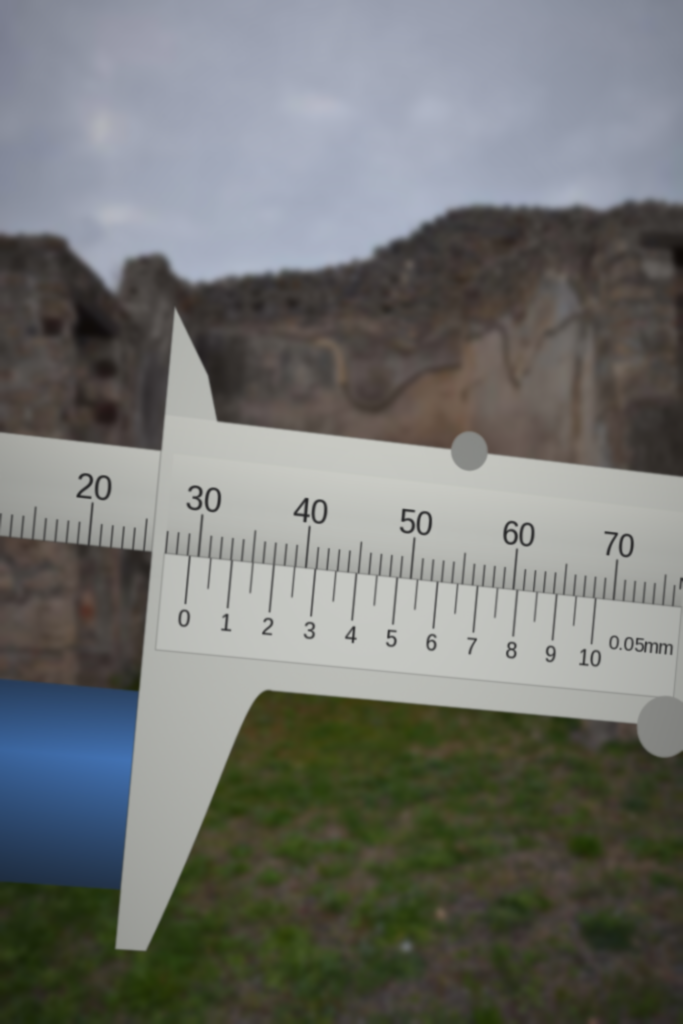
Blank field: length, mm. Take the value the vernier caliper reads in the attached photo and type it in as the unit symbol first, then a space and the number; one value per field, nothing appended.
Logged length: mm 29.2
